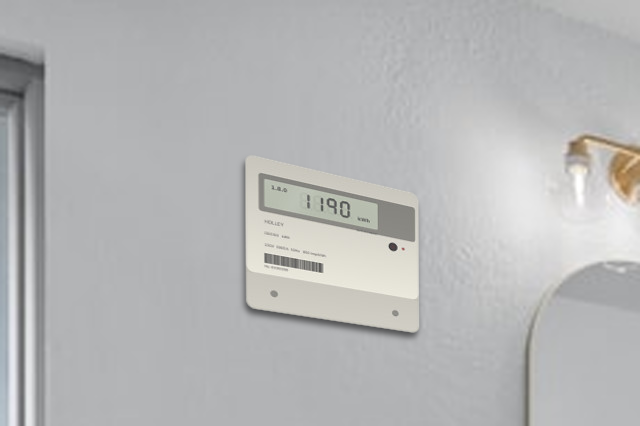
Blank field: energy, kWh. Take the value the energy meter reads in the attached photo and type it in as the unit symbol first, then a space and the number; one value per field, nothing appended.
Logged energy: kWh 1190
